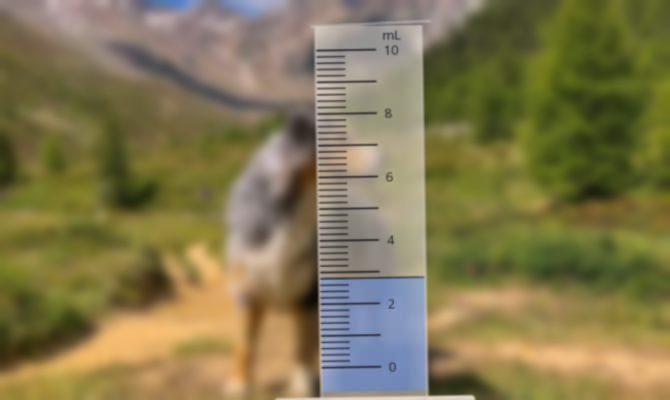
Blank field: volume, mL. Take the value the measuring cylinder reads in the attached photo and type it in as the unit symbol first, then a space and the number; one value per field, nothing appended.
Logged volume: mL 2.8
